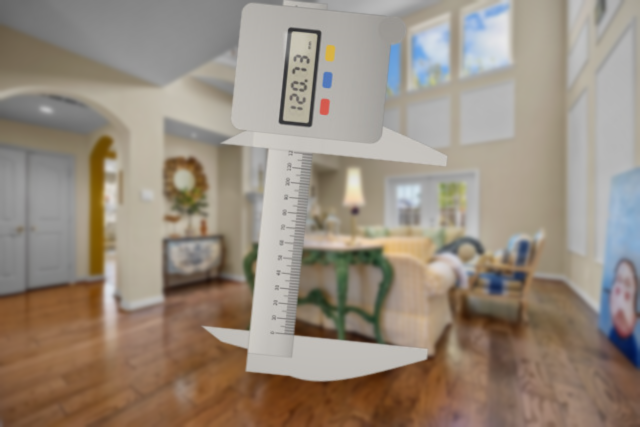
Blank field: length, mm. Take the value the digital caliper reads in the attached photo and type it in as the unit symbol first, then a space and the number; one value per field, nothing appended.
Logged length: mm 120.73
